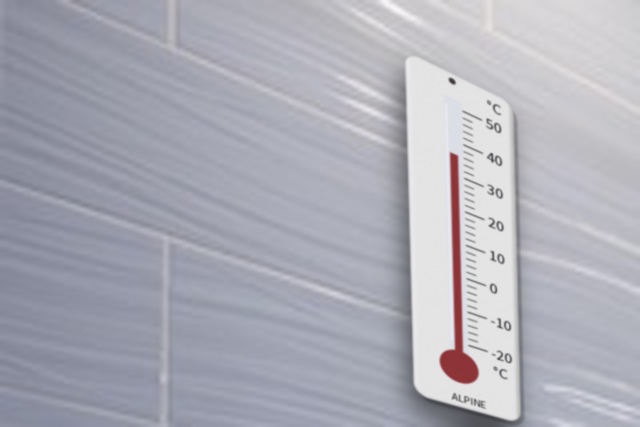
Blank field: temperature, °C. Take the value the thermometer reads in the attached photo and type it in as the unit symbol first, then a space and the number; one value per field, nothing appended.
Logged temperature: °C 36
